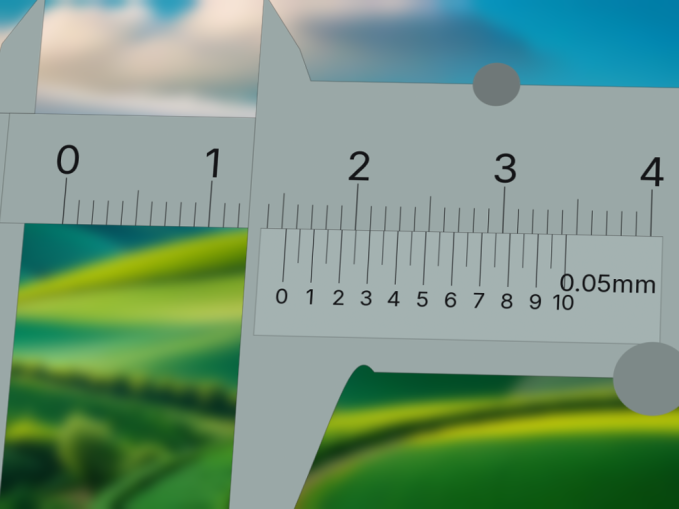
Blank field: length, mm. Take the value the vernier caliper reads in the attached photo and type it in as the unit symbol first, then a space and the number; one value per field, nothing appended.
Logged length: mm 15.3
